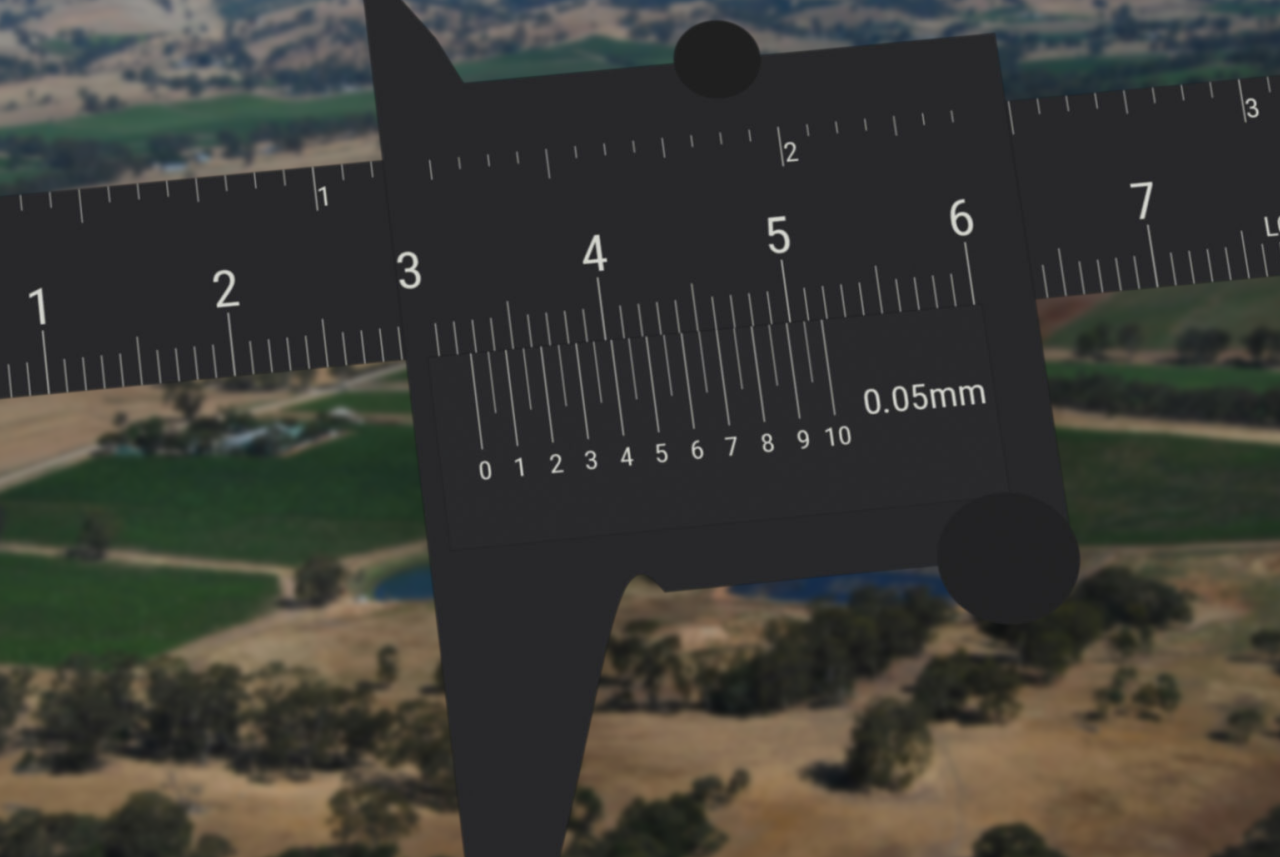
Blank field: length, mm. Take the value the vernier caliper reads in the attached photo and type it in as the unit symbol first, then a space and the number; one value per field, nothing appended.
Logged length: mm 32.7
